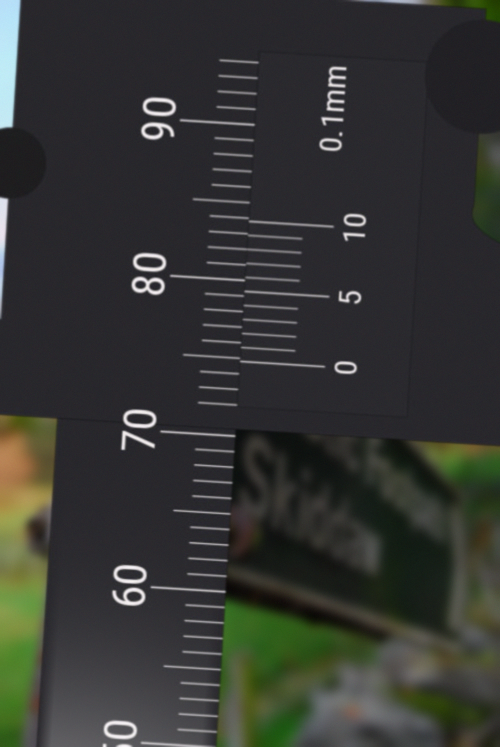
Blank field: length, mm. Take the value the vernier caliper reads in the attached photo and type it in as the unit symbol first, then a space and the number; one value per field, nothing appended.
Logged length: mm 74.8
